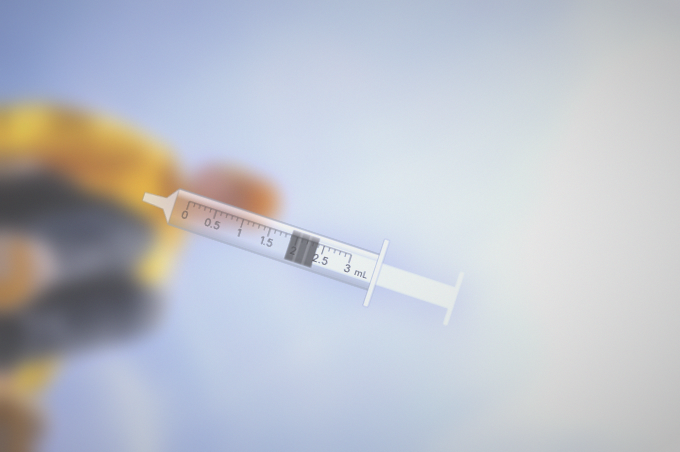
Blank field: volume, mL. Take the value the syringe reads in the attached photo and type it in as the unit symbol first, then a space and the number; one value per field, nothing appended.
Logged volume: mL 1.9
